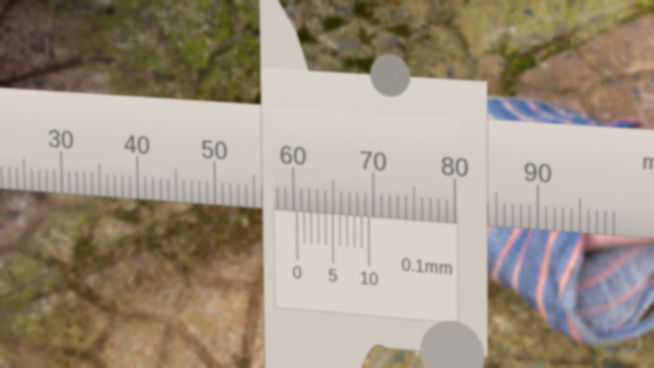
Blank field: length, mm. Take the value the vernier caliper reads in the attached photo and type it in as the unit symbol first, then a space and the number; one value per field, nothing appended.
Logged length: mm 60.4
